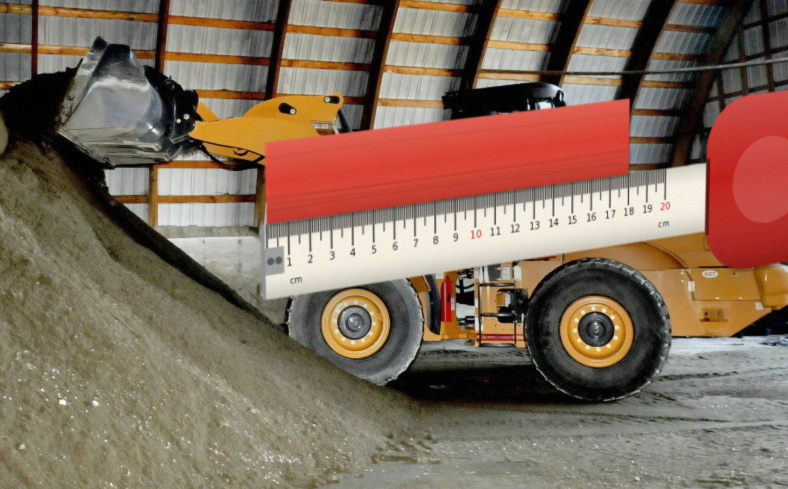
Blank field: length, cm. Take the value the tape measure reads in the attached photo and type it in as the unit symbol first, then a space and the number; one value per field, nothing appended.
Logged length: cm 18
